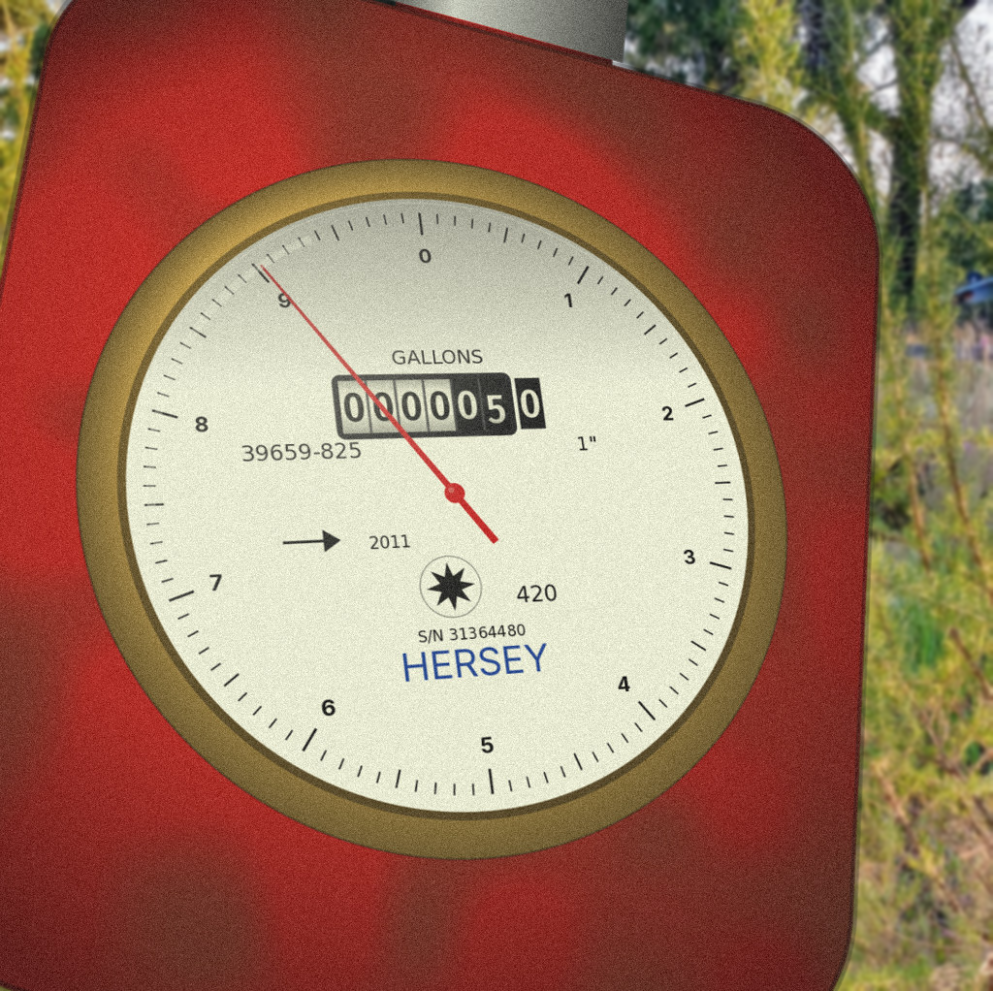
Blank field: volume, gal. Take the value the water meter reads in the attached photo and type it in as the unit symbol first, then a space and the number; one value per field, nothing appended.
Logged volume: gal 49.0
